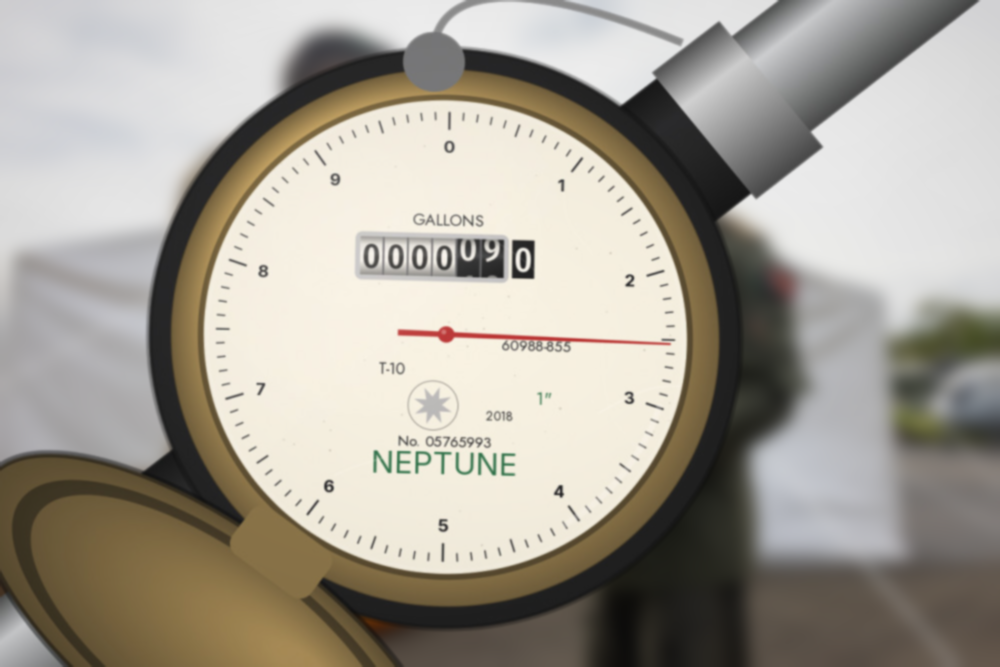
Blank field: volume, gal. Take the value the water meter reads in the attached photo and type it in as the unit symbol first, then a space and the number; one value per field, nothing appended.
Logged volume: gal 92.5
